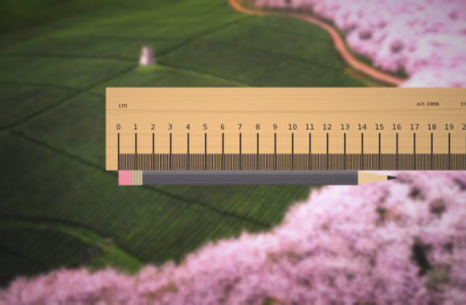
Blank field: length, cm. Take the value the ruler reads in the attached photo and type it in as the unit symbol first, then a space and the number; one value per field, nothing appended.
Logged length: cm 16
